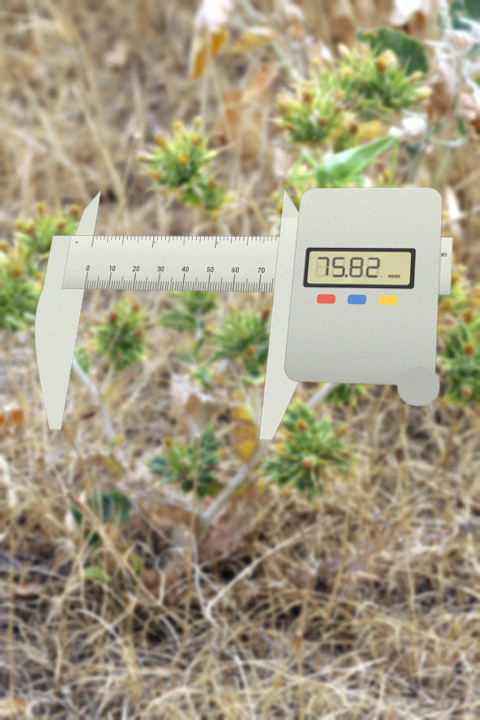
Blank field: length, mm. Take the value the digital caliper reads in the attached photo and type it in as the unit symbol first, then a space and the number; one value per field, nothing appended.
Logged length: mm 75.82
